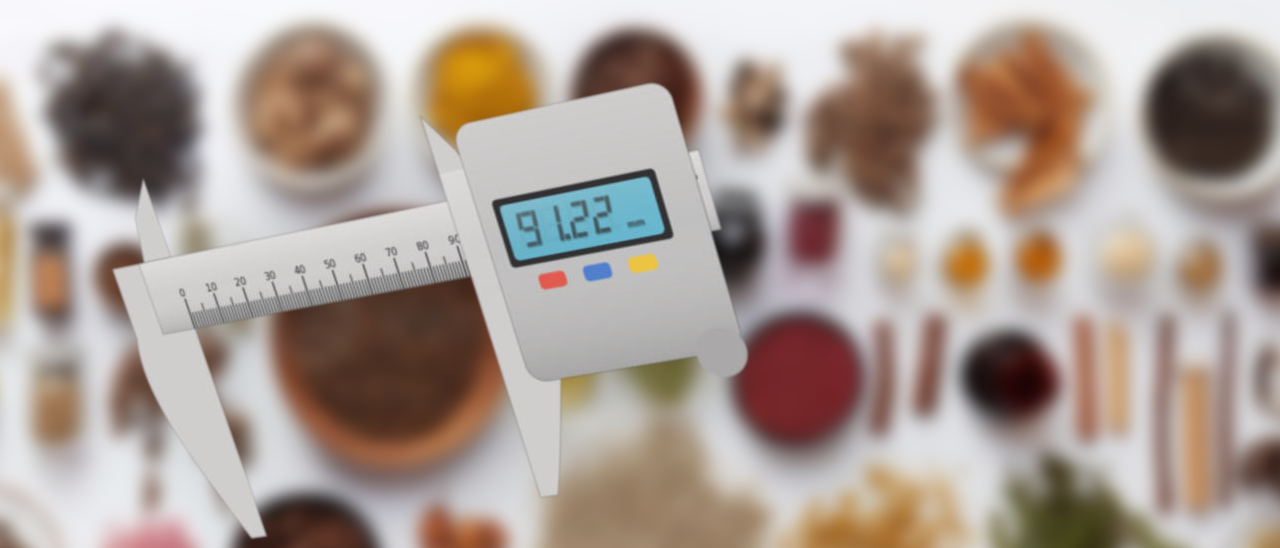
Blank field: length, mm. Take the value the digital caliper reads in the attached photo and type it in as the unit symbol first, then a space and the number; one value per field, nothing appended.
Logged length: mm 91.22
